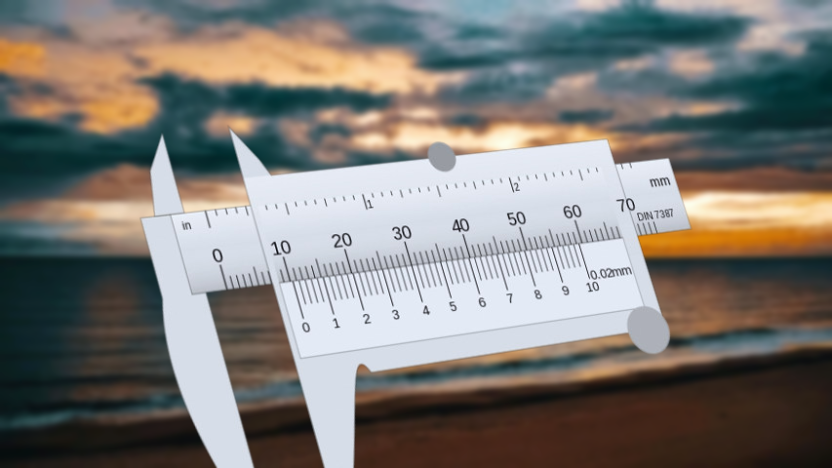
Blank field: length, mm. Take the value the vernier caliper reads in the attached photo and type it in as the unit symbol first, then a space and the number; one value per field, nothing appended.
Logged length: mm 10.4
